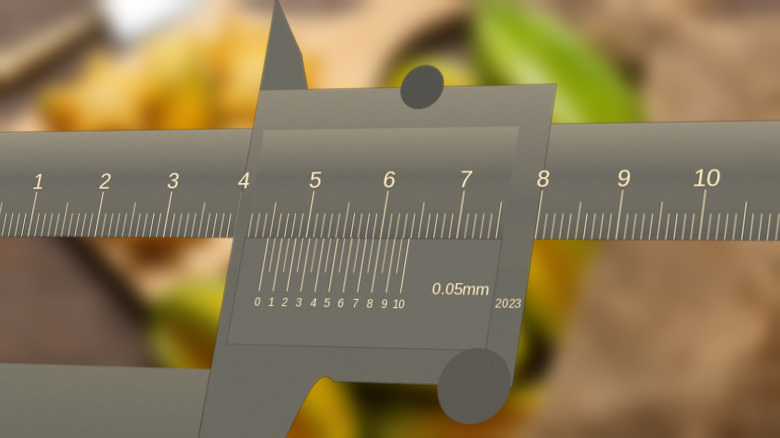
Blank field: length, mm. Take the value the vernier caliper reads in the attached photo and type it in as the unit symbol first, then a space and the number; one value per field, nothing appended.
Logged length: mm 44.8
